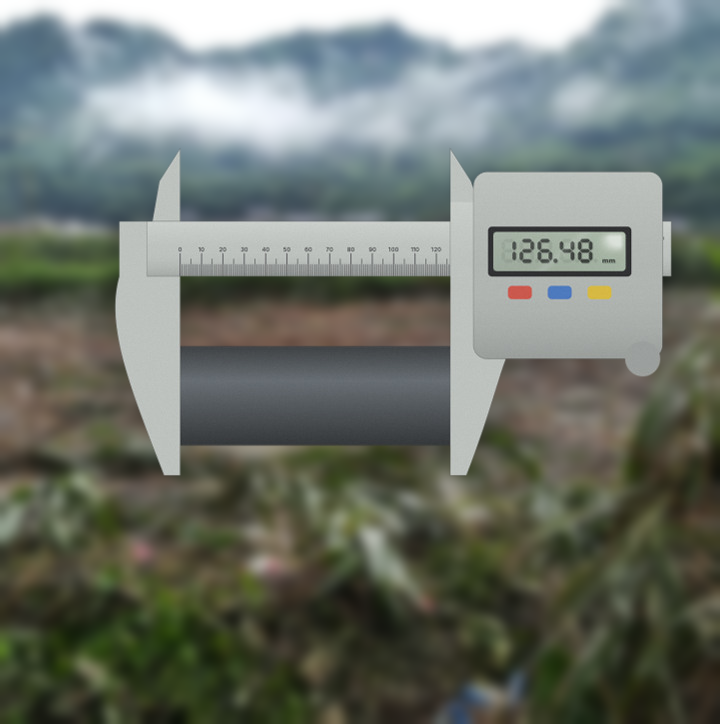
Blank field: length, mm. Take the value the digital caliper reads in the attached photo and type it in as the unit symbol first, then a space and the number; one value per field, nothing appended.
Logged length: mm 126.48
